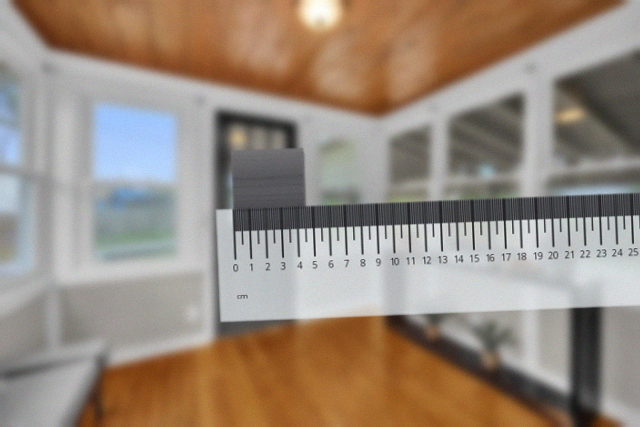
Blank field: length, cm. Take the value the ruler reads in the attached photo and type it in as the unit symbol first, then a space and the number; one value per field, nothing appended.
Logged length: cm 4.5
